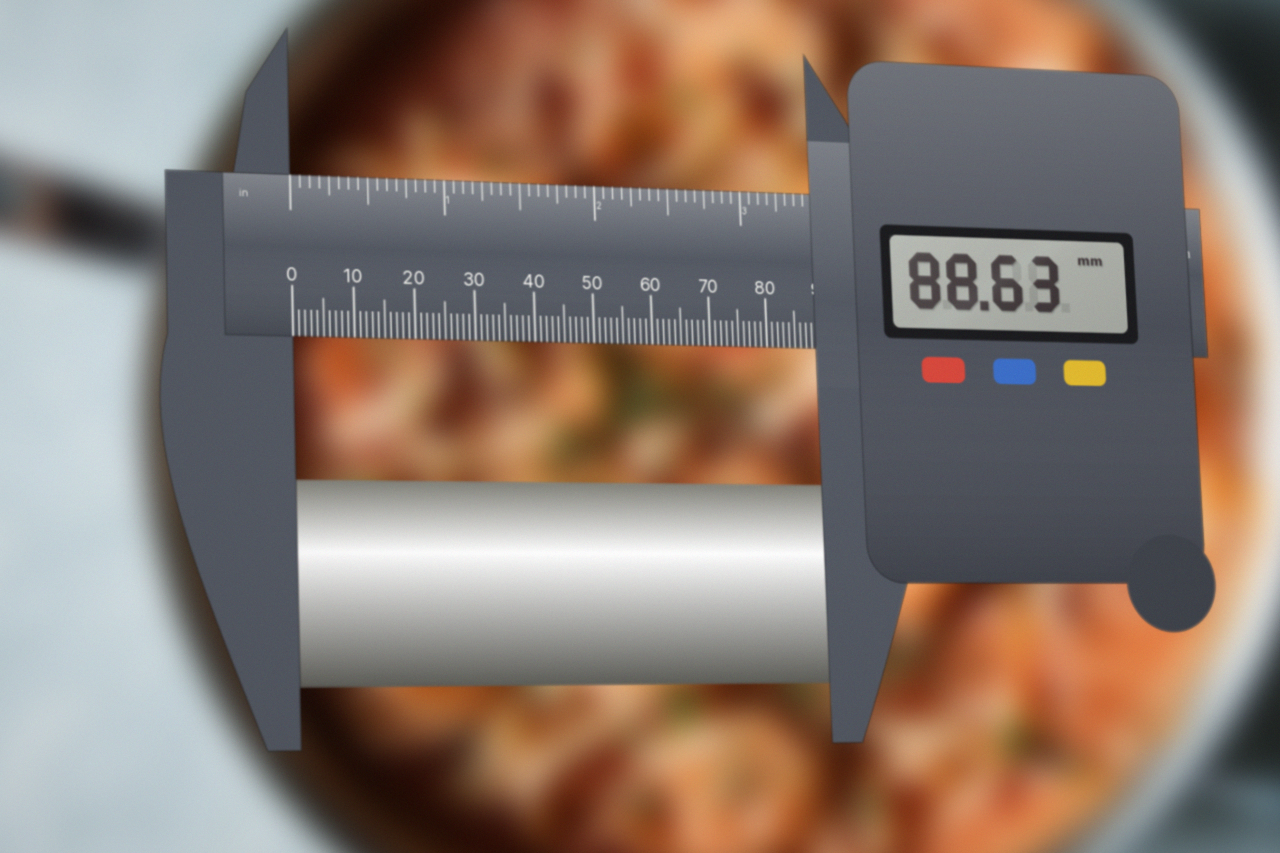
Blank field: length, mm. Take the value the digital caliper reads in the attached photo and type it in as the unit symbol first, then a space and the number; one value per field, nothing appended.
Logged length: mm 88.63
